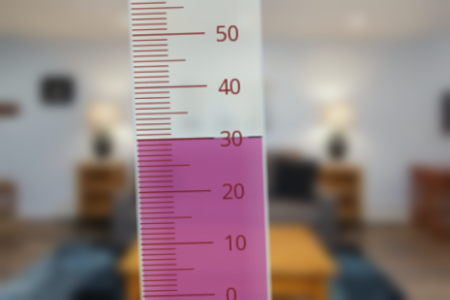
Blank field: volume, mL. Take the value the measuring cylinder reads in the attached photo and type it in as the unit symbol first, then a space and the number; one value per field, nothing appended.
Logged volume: mL 30
